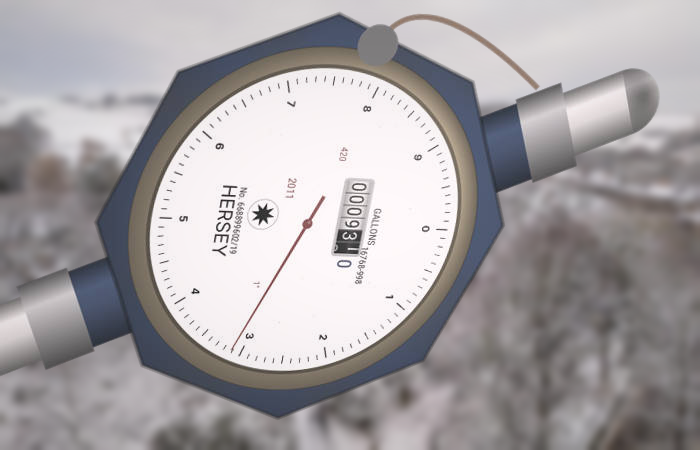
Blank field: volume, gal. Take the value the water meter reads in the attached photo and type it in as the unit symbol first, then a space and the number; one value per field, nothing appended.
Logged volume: gal 9313.1
